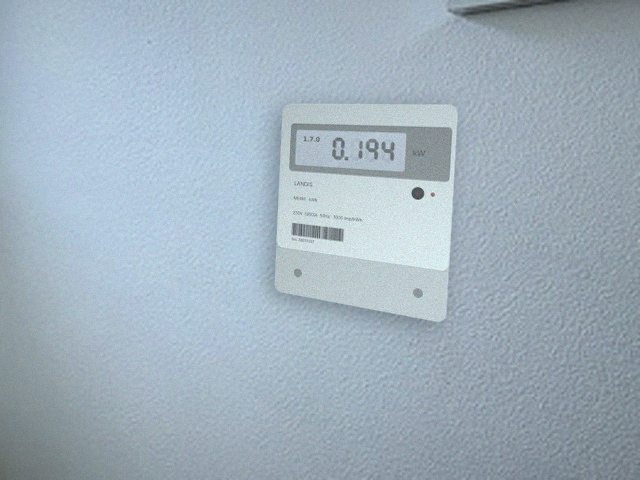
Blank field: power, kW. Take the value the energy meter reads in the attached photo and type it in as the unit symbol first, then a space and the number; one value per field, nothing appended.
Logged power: kW 0.194
